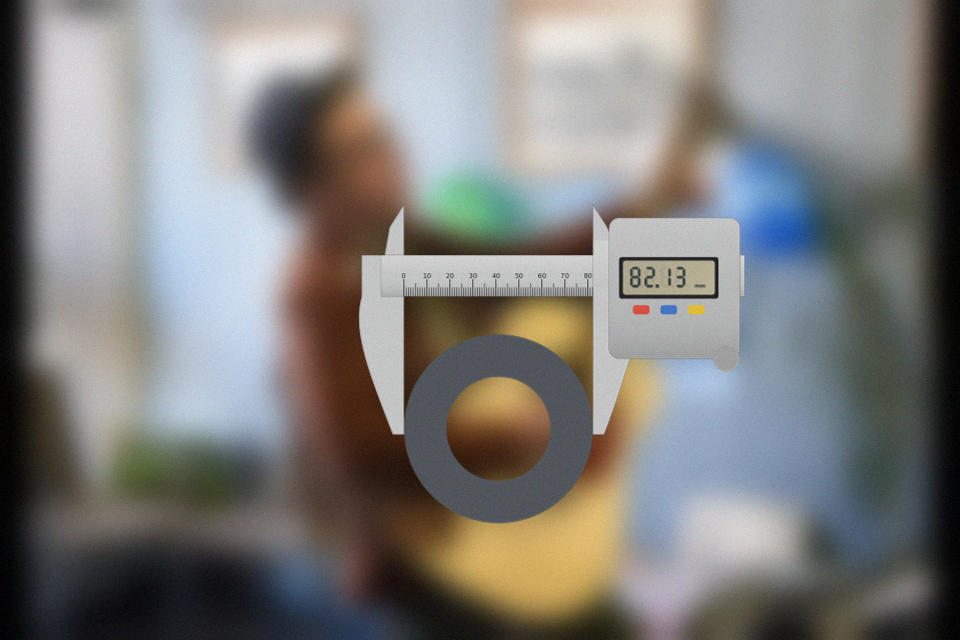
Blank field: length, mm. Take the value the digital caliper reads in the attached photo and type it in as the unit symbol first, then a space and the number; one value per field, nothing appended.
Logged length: mm 82.13
